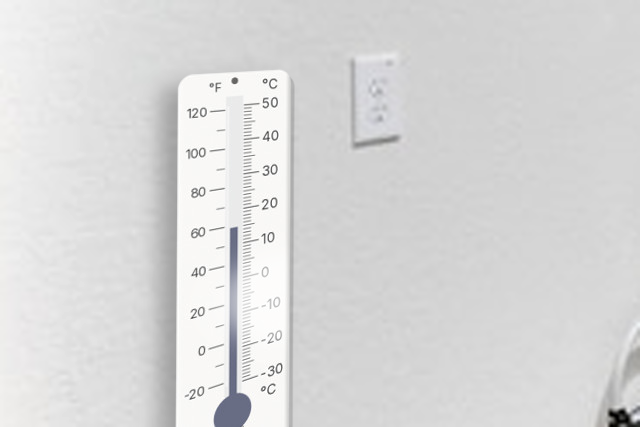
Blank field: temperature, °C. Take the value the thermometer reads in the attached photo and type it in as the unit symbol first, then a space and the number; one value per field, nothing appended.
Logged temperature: °C 15
